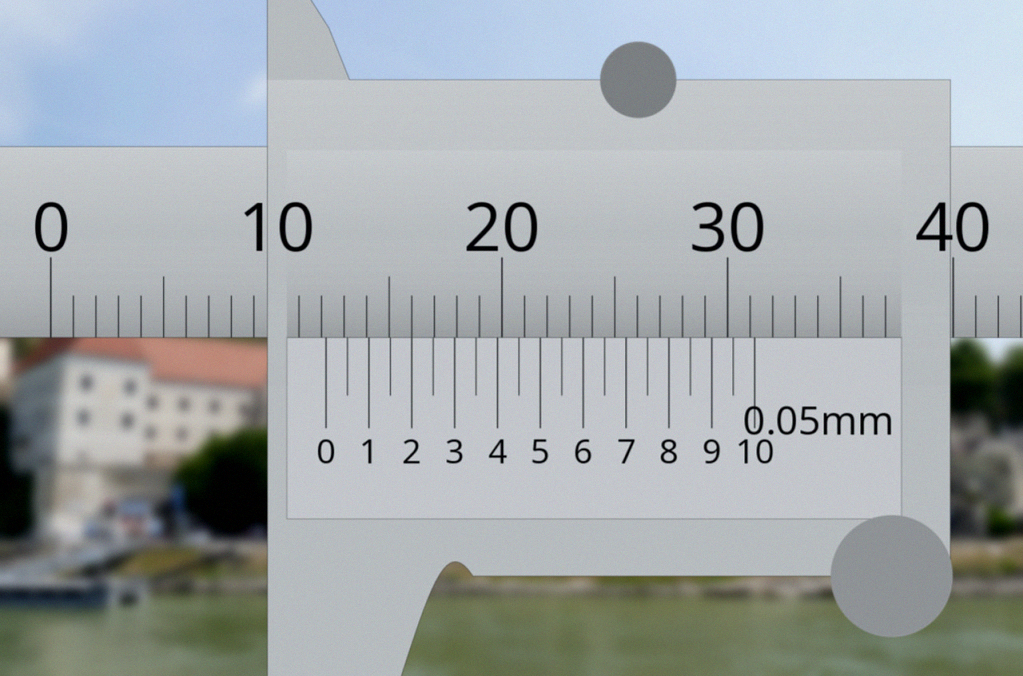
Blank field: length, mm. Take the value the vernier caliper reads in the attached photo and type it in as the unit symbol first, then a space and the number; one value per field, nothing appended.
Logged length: mm 12.20
